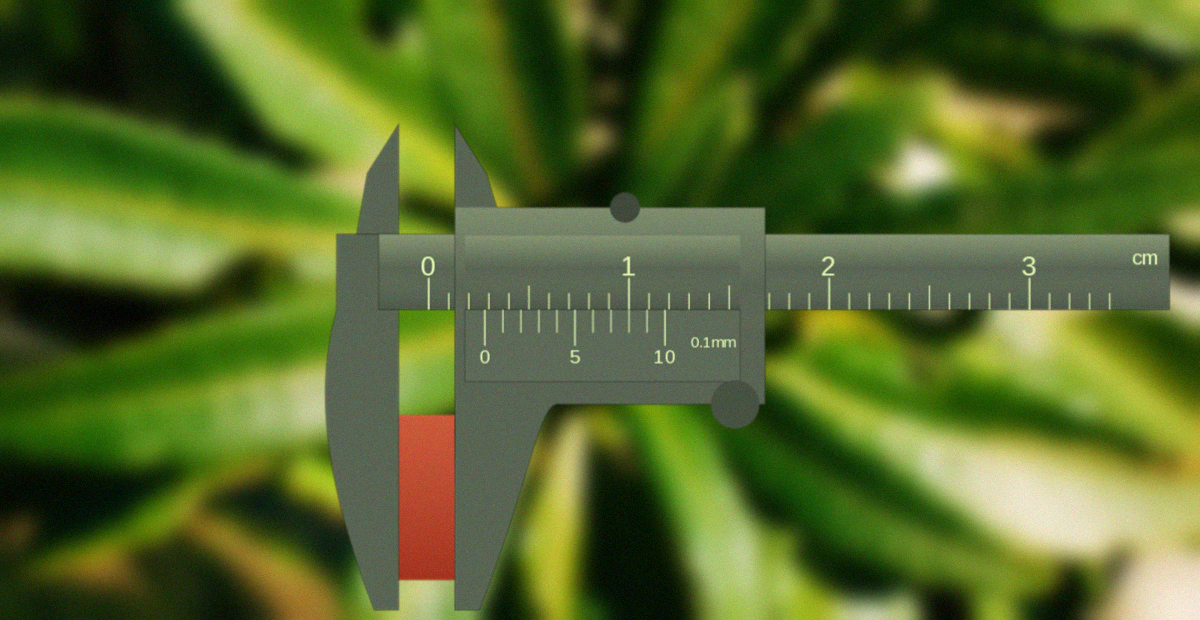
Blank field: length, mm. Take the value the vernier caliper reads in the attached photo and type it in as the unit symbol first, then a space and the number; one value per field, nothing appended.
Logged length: mm 2.8
